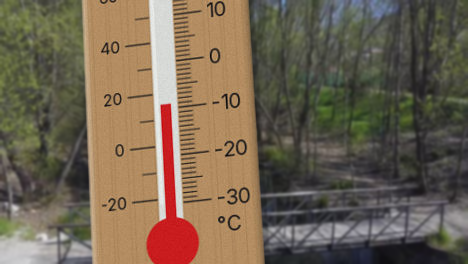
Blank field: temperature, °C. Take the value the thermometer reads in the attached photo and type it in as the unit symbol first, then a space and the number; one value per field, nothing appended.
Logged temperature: °C -9
